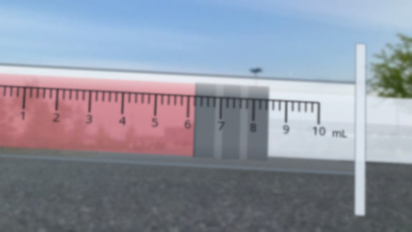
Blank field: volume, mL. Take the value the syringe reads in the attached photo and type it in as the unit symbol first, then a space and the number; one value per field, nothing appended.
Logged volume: mL 6.2
